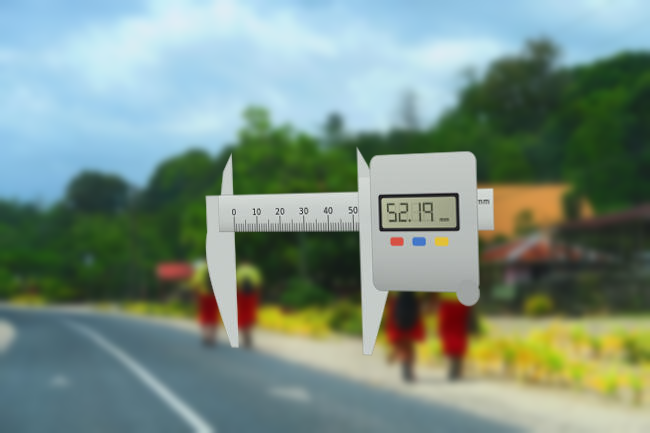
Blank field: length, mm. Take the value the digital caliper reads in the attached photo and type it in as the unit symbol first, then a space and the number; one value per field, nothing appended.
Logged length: mm 52.19
